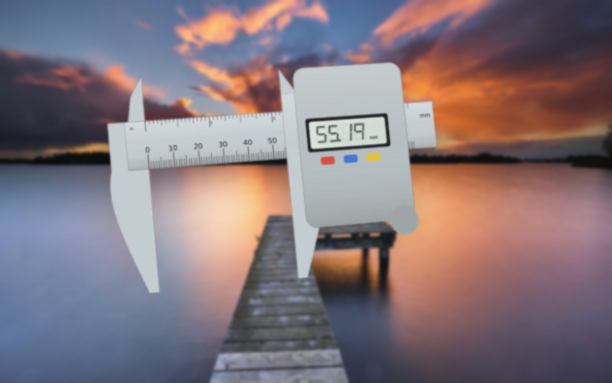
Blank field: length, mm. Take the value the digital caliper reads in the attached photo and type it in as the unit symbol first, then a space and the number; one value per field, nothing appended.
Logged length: mm 55.19
